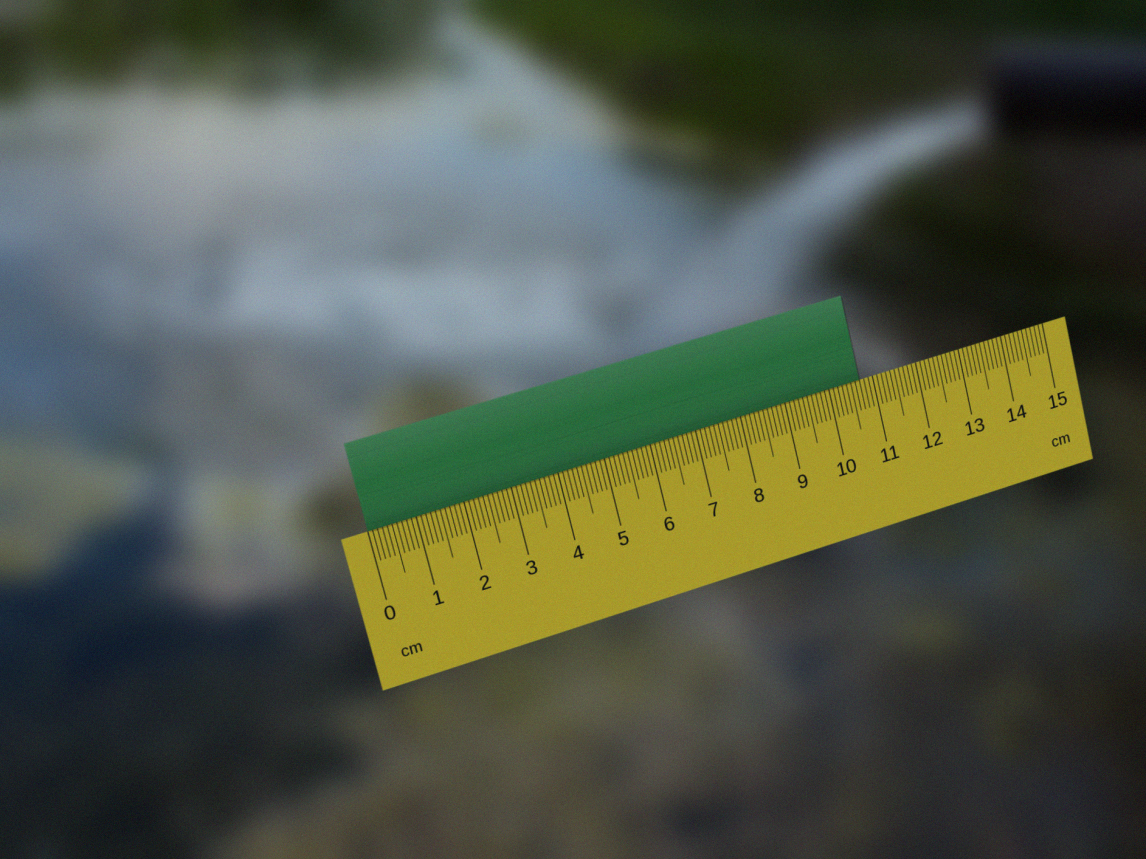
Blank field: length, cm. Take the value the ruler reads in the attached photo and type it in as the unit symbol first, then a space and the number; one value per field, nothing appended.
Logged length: cm 10.7
